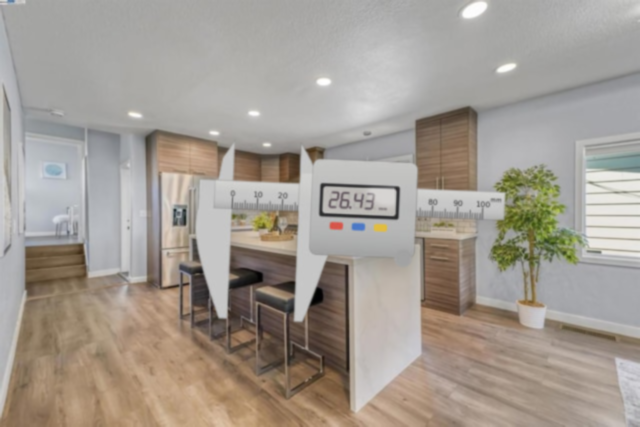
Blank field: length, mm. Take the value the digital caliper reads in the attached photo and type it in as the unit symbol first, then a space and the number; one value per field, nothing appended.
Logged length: mm 26.43
